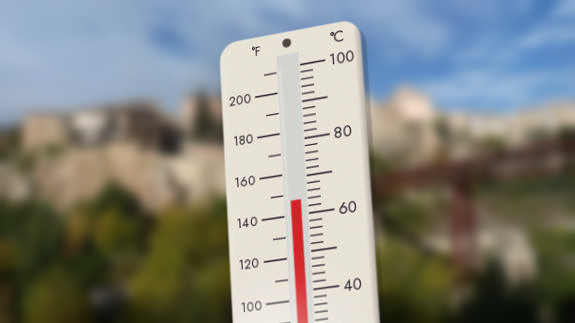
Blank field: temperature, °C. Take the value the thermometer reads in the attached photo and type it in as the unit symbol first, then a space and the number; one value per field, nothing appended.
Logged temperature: °C 64
